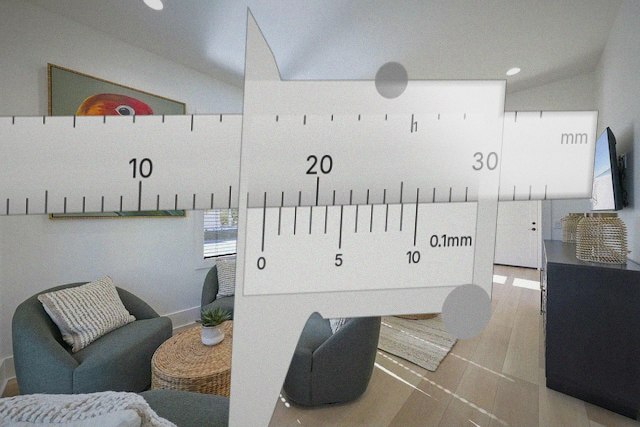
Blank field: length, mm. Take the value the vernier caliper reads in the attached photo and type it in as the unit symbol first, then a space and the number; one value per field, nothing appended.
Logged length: mm 17.0
